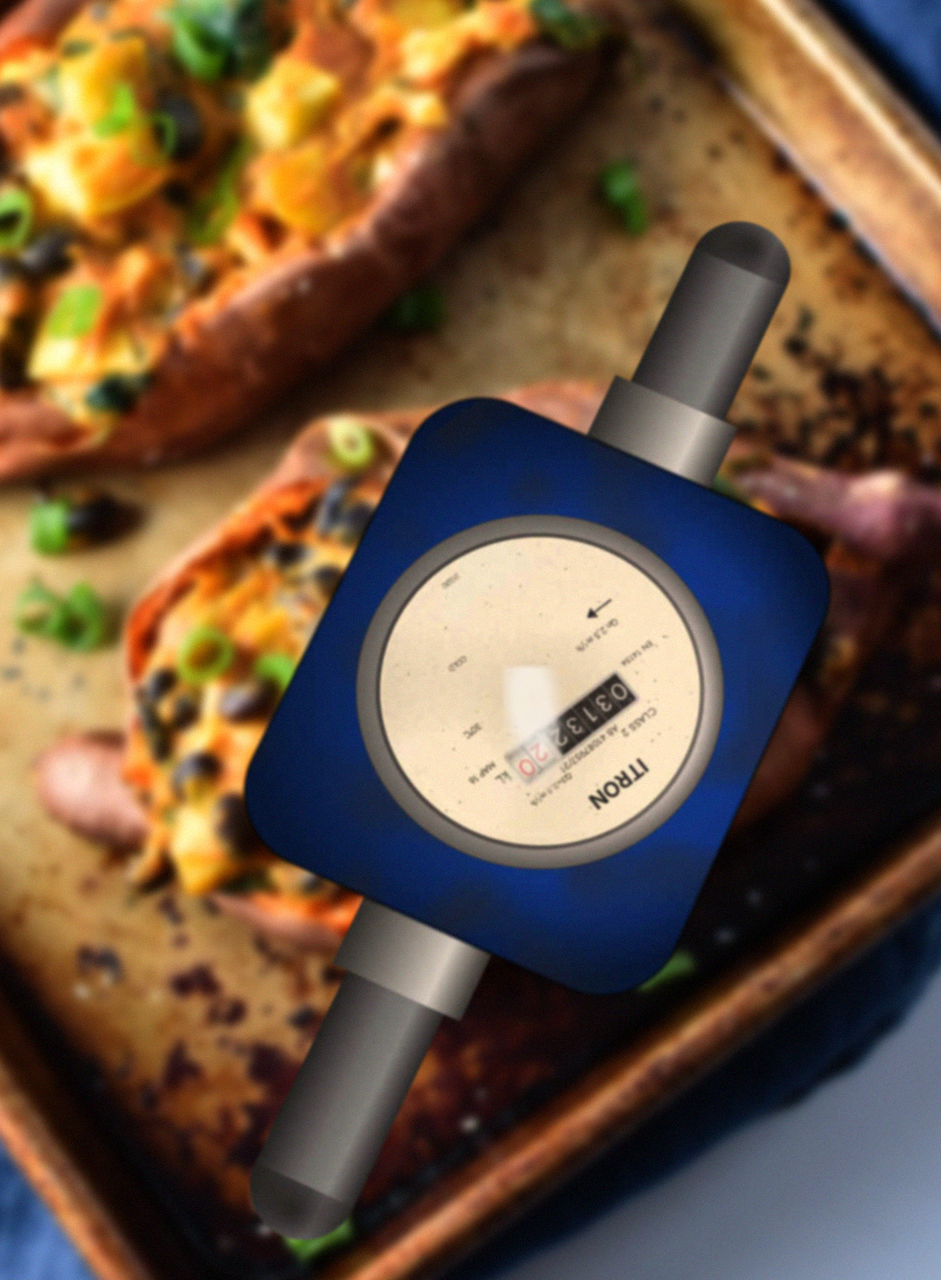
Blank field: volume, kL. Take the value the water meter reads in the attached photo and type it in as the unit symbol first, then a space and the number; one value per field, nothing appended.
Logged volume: kL 3132.20
